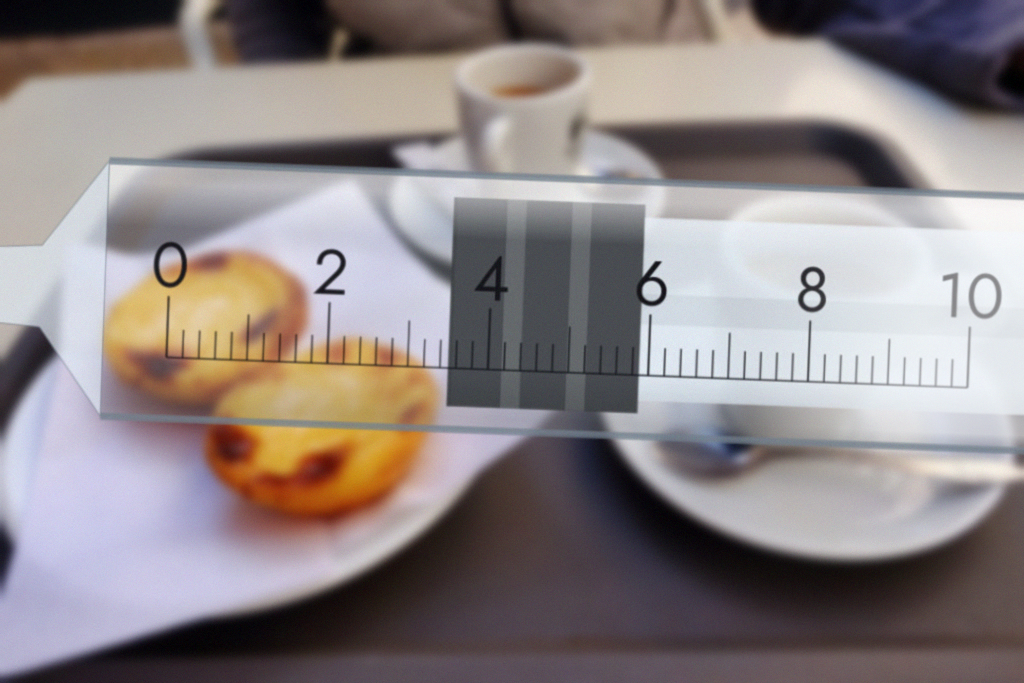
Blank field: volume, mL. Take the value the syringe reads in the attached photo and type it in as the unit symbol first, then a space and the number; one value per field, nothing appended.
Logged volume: mL 3.5
